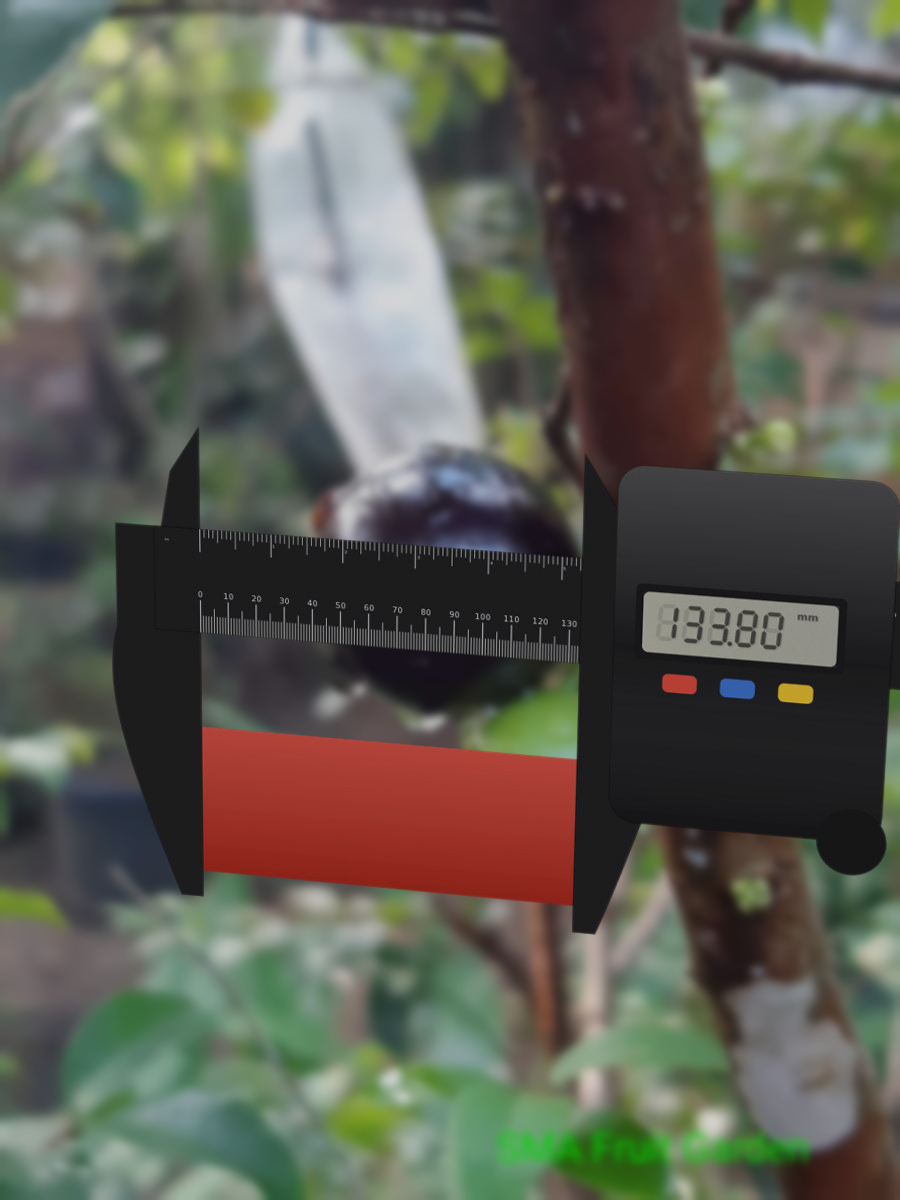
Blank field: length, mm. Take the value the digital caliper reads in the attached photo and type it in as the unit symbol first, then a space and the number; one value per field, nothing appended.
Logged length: mm 133.80
